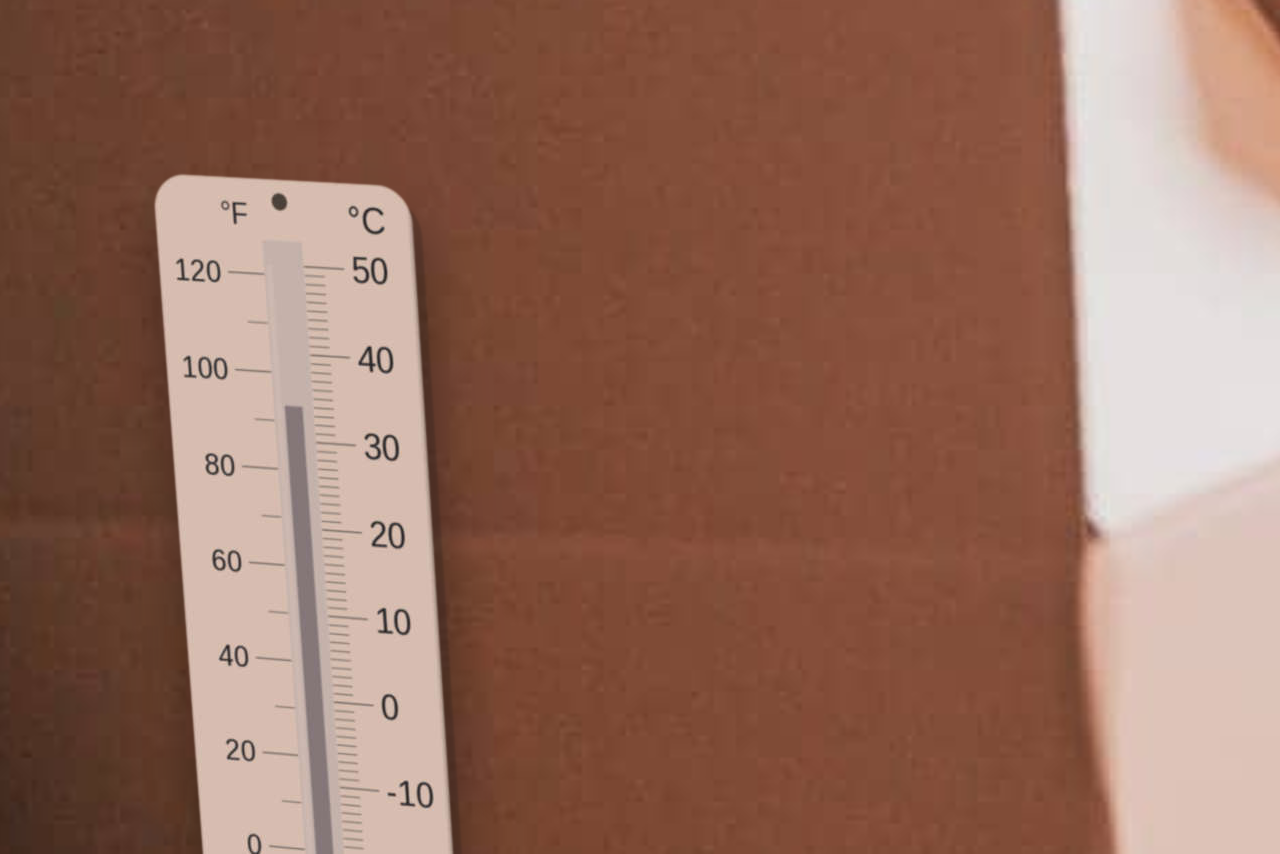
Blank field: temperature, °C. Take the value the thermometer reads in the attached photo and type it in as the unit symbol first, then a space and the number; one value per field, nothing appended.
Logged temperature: °C 34
